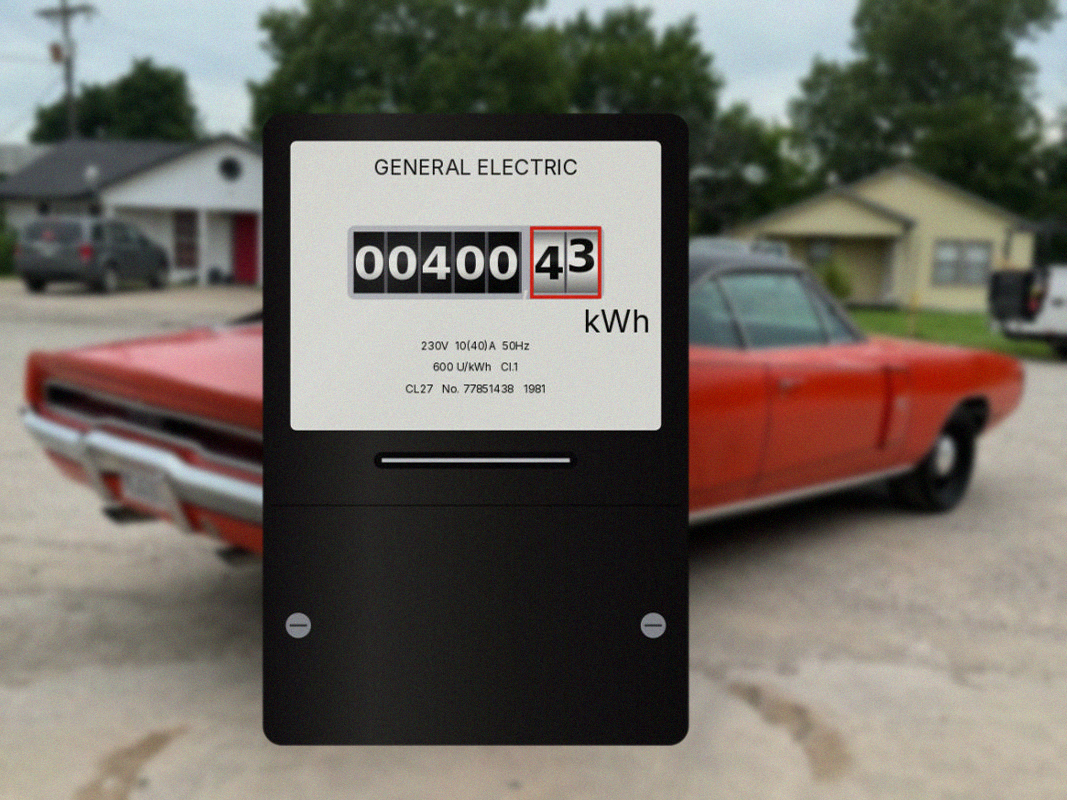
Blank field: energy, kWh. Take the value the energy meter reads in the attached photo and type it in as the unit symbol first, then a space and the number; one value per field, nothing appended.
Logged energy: kWh 400.43
